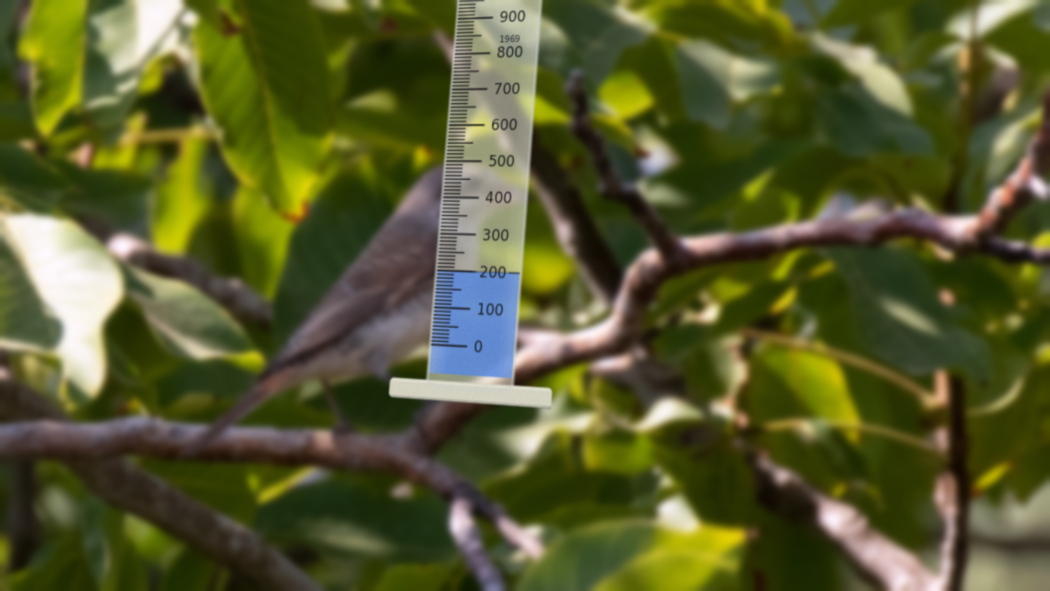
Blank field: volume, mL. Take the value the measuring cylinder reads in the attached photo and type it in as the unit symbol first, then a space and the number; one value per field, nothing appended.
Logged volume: mL 200
